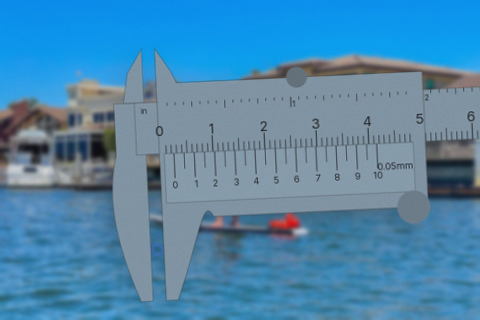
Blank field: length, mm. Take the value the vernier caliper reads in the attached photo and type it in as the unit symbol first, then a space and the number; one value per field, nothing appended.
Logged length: mm 2.5
